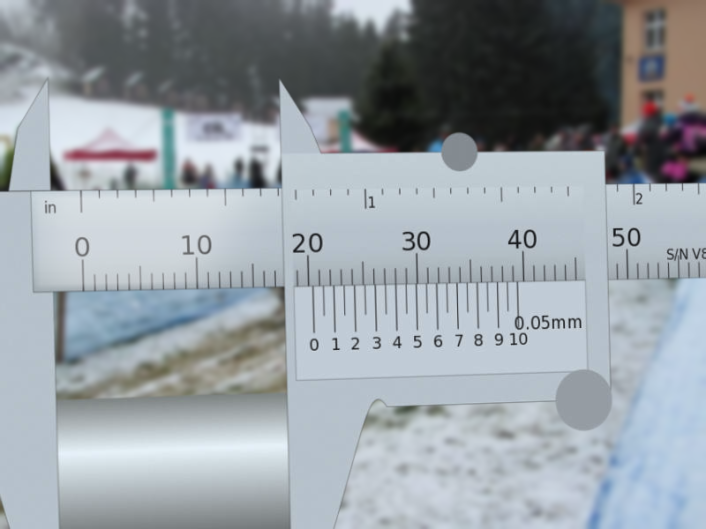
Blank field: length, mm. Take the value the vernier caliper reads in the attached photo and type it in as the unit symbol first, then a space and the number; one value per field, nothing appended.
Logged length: mm 20.4
